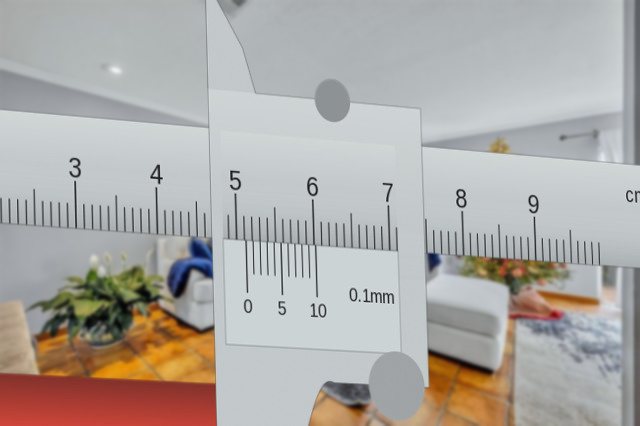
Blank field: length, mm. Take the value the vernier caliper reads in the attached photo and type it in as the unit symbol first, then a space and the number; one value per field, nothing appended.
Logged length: mm 51.2
